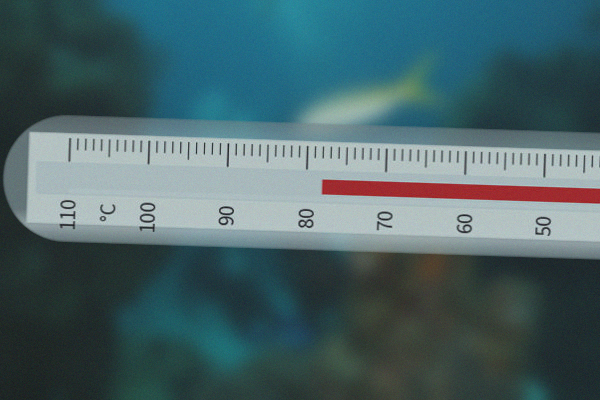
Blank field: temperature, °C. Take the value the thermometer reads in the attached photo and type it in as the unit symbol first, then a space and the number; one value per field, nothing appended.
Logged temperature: °C 78
